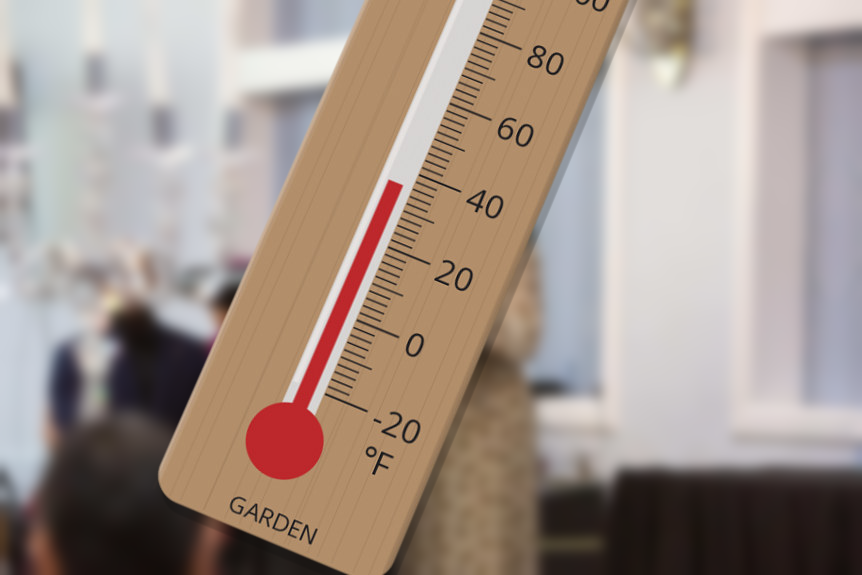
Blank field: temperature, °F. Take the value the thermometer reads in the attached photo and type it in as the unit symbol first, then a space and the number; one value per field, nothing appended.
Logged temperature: °F 36
